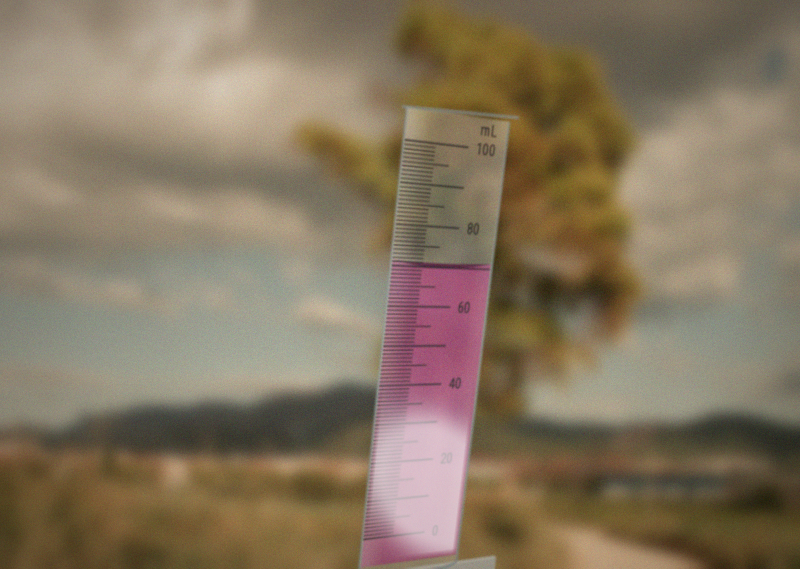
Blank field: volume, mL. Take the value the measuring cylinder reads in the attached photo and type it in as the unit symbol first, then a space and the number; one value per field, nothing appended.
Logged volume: mL 70
